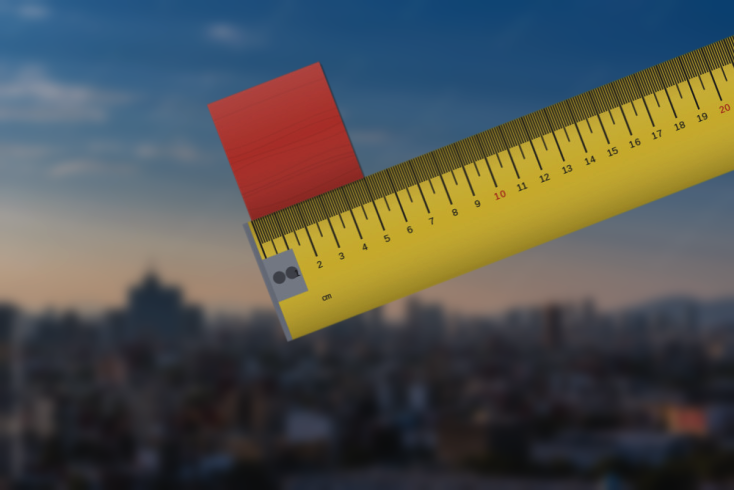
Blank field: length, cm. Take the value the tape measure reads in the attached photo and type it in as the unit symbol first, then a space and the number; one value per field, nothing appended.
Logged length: cm 5
